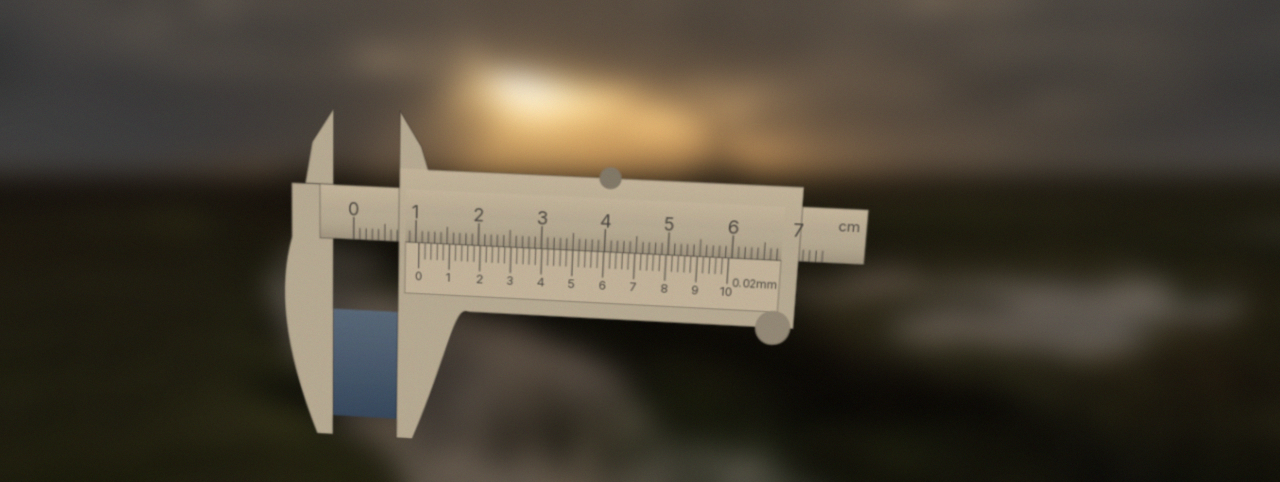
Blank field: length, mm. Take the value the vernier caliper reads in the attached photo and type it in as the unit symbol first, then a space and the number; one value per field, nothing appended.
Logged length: mm 10.5
